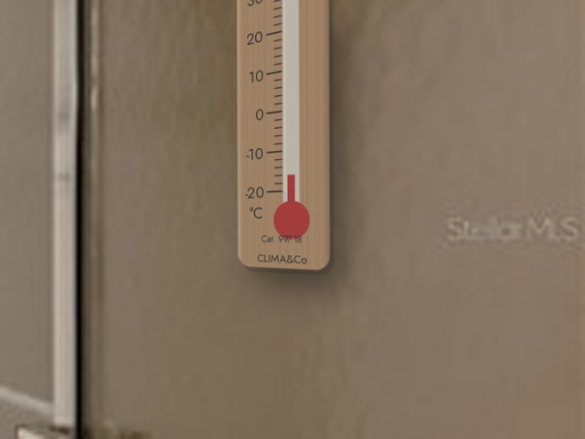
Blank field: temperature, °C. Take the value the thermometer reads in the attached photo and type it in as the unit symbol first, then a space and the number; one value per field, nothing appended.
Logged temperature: °C -16
